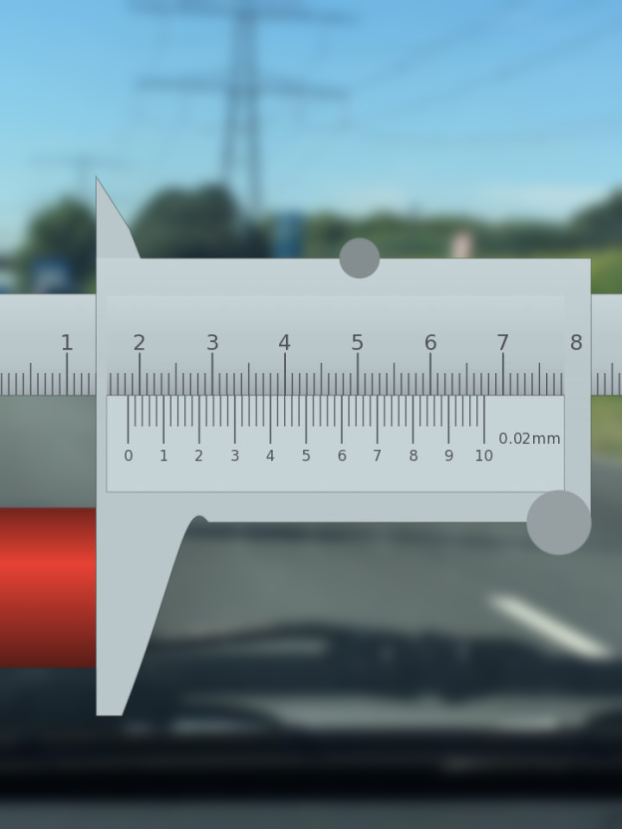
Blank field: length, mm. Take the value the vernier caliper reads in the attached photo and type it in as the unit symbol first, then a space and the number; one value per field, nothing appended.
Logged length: mm 18.4
